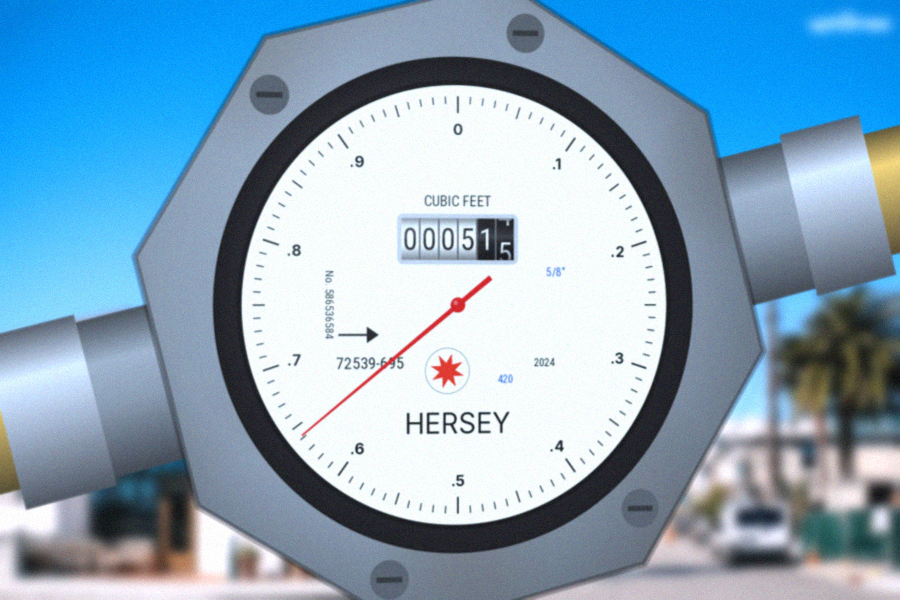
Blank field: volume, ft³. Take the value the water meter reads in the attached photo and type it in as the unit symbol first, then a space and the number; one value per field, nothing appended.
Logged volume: ft³ 514.64
